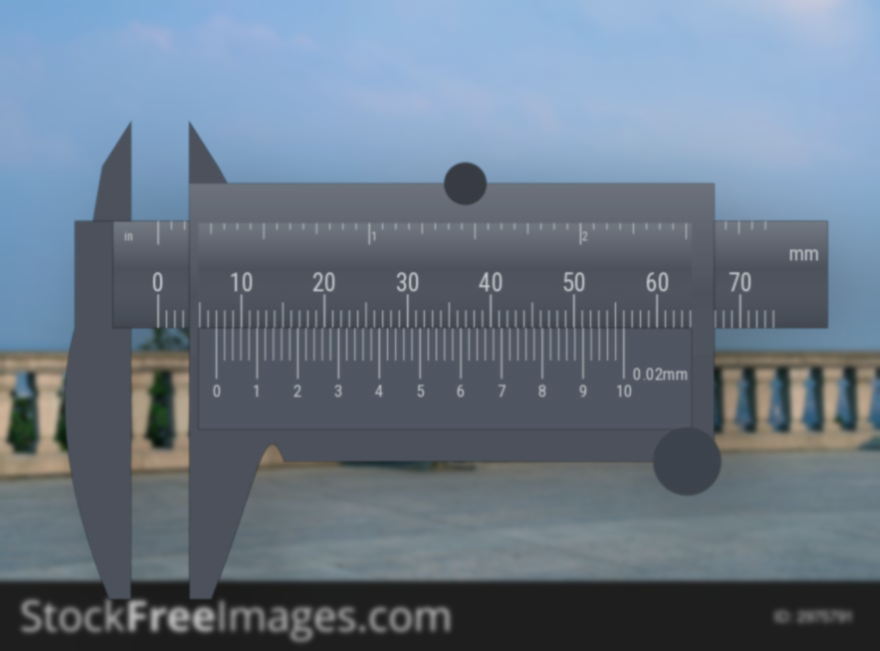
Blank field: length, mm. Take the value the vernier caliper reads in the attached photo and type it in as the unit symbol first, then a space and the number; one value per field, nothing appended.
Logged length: mm 7.0
